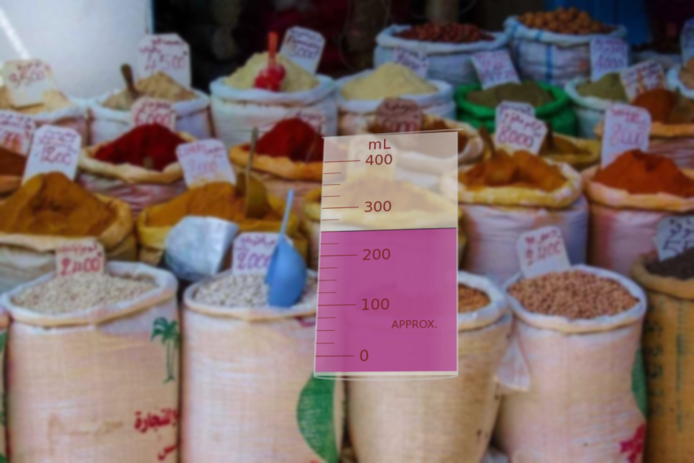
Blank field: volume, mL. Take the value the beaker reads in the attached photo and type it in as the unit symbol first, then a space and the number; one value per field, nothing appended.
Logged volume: mL 250
